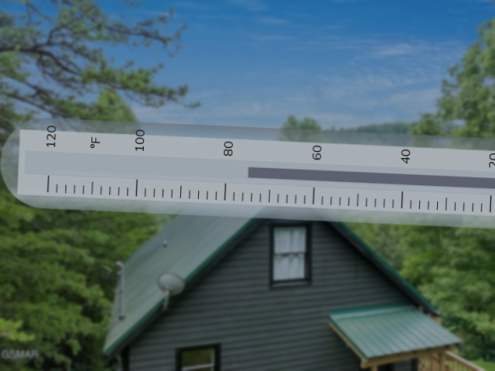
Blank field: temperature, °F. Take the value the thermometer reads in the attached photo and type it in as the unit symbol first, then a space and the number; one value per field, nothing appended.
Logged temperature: °F 75
